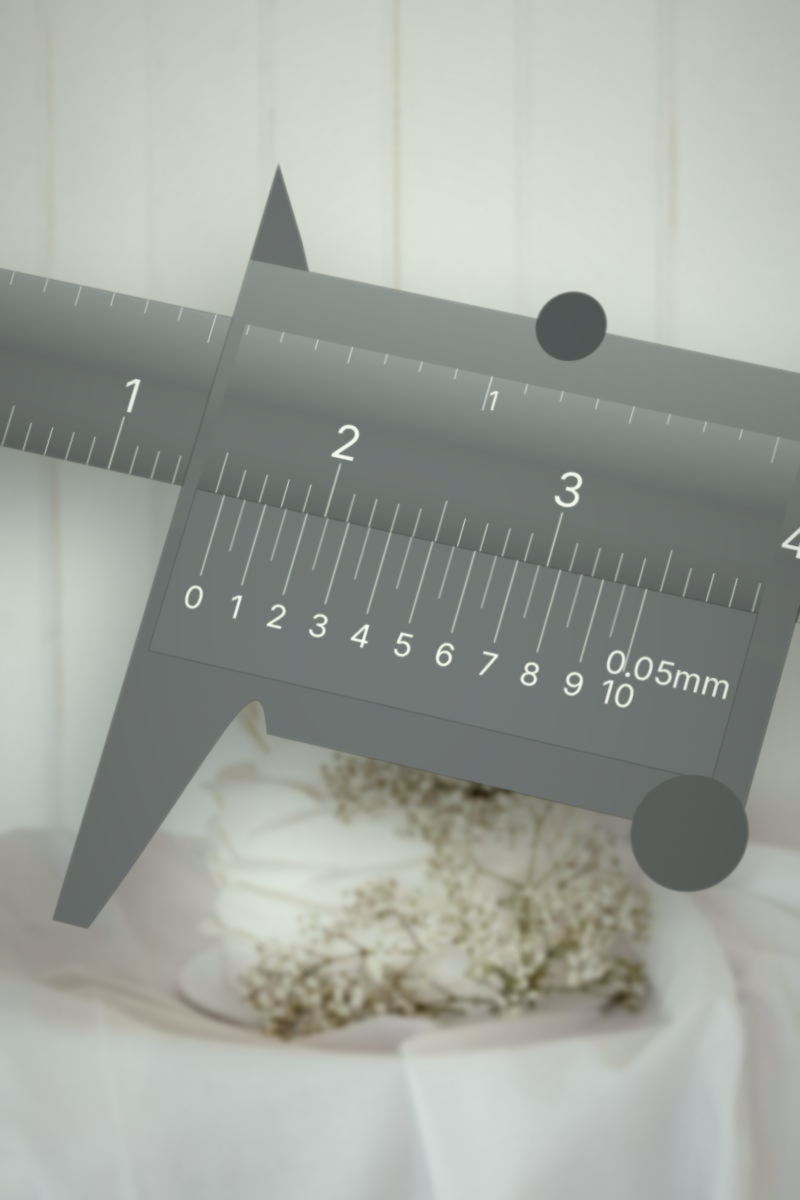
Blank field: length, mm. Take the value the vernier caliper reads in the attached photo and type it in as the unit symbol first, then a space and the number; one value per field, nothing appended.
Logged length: mm 15.4
